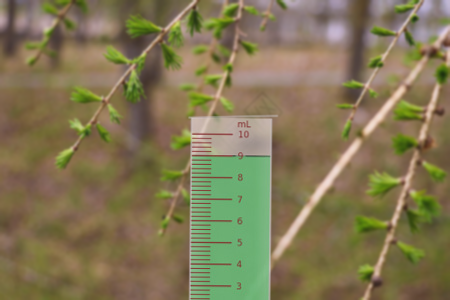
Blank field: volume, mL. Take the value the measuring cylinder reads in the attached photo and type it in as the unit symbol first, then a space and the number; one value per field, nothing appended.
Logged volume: mL 9
